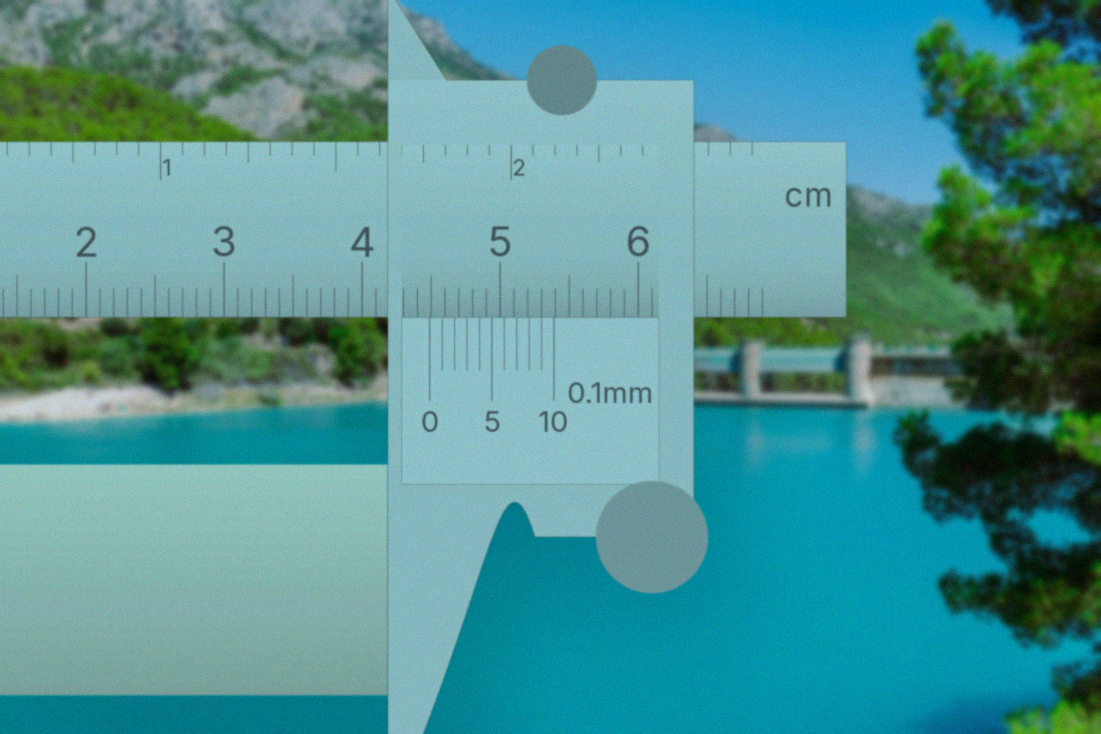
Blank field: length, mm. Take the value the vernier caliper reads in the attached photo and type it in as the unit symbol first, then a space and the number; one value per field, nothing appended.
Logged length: mm 44.9
